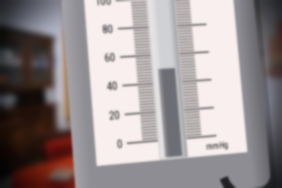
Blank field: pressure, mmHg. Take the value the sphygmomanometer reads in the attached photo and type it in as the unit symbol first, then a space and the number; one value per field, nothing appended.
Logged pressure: mmHg 50
